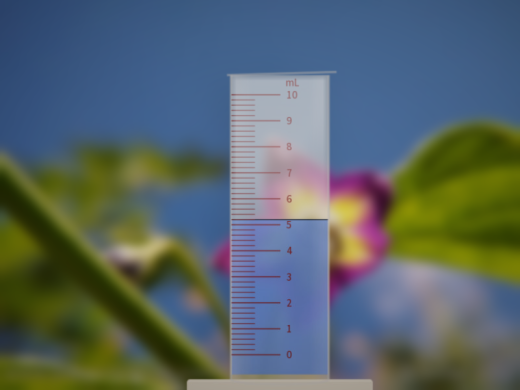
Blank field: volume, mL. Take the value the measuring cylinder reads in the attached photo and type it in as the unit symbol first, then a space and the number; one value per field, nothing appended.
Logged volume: mL 5.2
